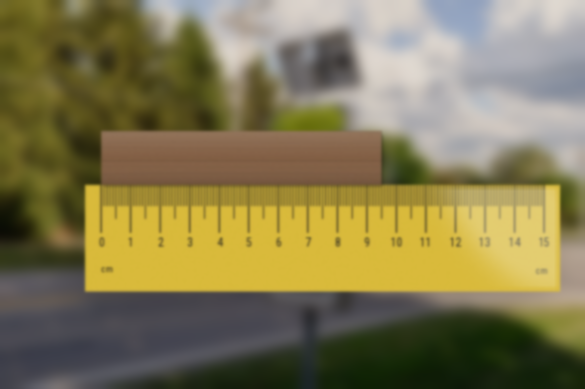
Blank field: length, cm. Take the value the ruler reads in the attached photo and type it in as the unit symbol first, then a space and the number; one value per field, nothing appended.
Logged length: cm 9.5
